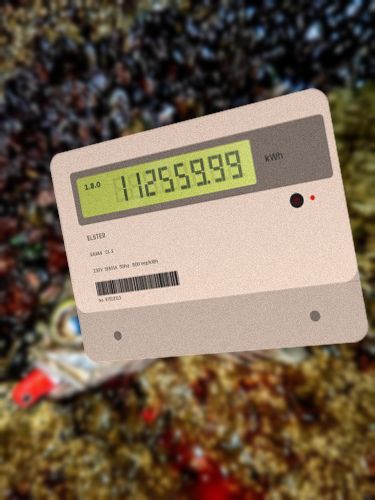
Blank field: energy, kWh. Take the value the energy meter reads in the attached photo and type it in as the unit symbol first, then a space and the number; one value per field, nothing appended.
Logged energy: kWh 112559.99
